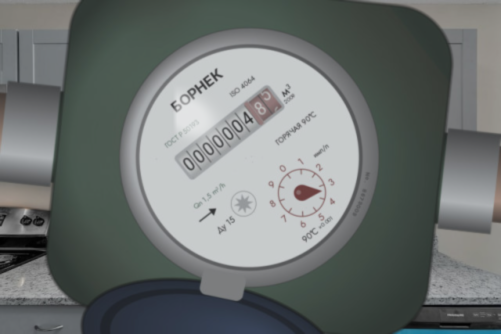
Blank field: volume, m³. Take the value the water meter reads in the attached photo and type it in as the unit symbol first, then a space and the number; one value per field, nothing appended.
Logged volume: m³ 4.853
